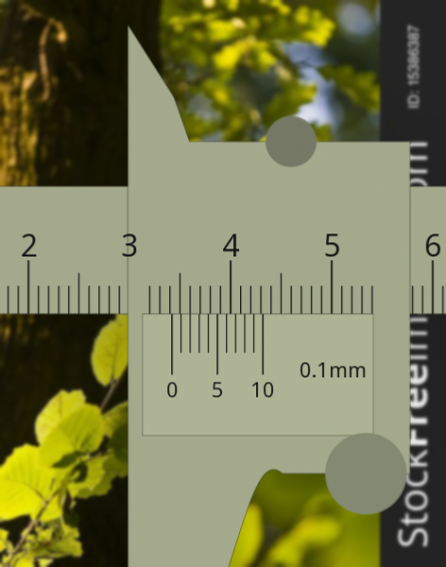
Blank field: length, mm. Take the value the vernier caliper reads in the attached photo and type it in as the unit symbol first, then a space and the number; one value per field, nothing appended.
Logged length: mm 34.2
